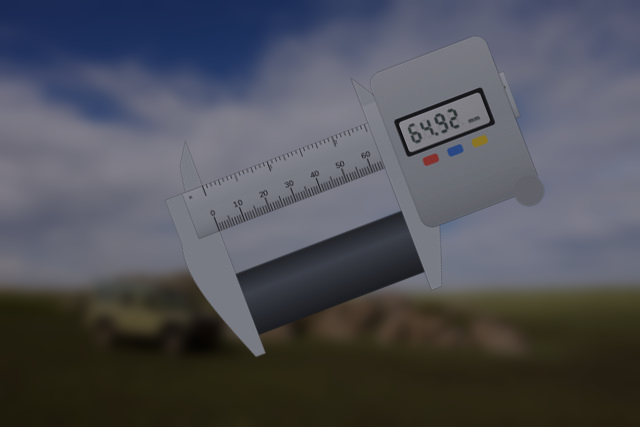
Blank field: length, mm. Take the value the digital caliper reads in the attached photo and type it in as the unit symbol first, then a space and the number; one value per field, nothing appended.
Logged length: mm 64.92
